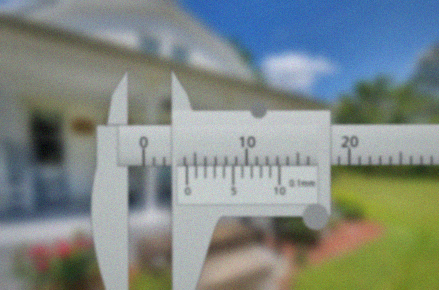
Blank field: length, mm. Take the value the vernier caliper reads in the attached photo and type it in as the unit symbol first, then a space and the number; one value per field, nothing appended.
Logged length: mm 4.2
